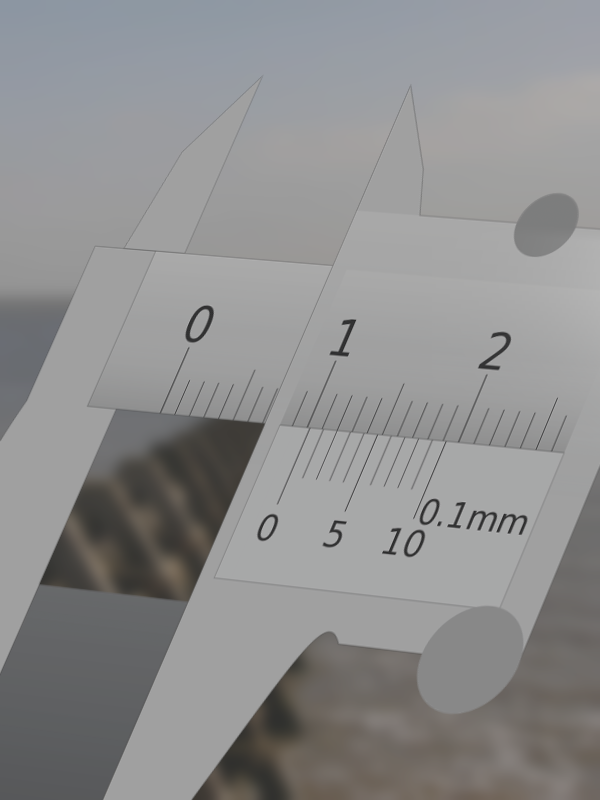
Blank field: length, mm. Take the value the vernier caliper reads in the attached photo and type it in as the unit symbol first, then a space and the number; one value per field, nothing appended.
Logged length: mm 10.2
